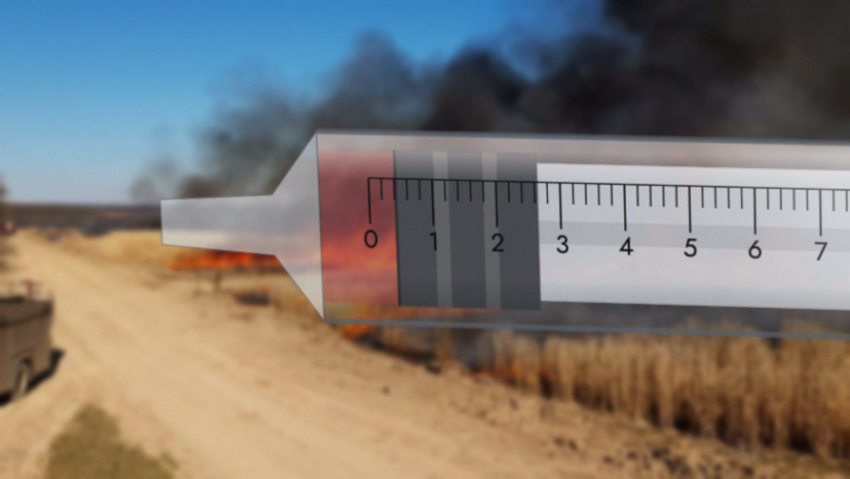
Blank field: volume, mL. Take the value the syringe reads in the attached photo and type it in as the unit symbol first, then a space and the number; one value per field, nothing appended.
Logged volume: mL 0.4
